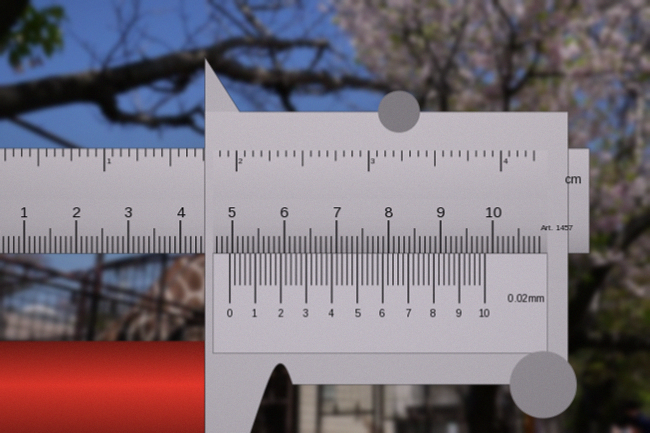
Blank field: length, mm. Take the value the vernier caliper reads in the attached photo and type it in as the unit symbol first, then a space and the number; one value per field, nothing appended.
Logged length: mm 49.5
